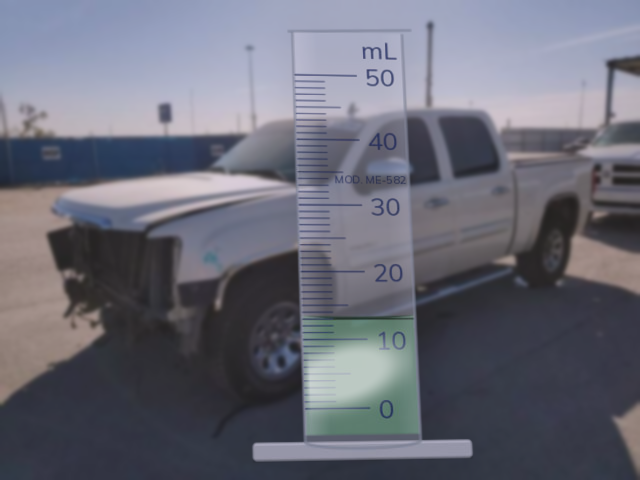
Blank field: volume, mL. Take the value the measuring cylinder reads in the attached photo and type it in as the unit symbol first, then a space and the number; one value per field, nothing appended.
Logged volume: mL 13
